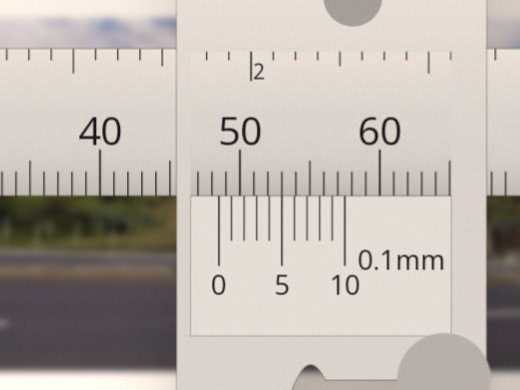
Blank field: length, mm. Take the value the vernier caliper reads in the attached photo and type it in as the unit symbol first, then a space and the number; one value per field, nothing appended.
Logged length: mm 48.5
